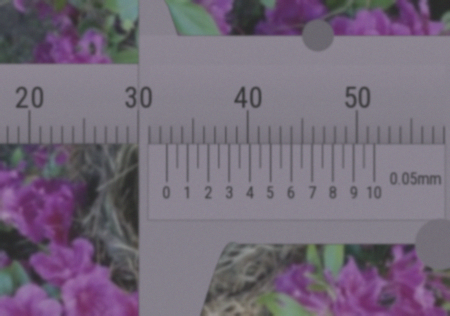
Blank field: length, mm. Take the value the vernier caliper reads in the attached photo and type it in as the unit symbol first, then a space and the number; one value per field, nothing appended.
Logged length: mm 32.6
